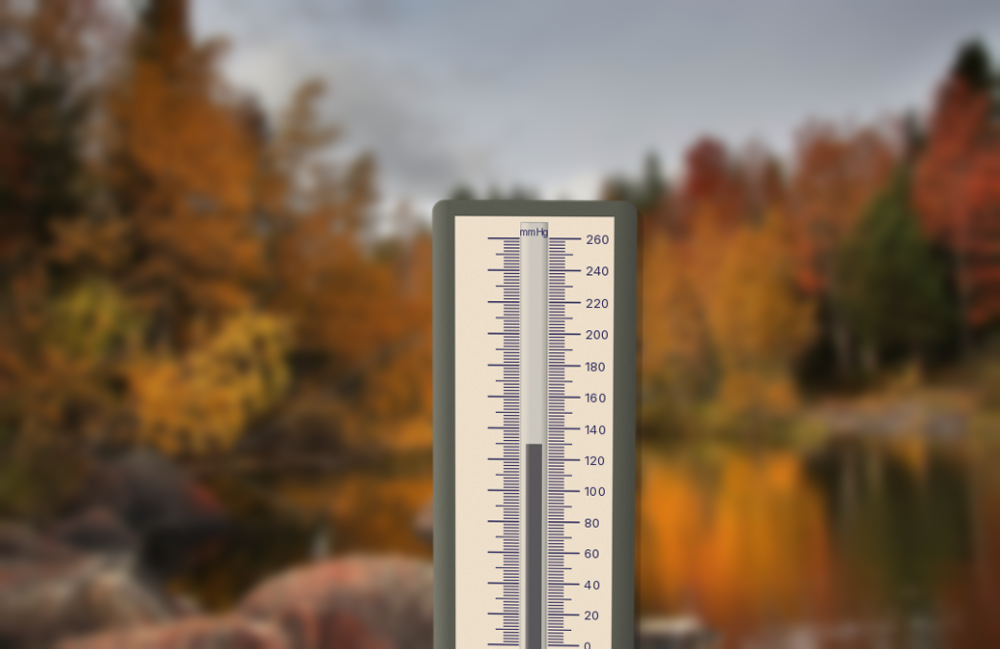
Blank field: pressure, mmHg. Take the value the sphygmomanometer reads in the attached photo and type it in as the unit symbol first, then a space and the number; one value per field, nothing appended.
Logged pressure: mmHg 130
